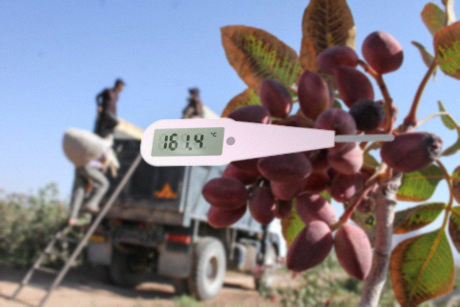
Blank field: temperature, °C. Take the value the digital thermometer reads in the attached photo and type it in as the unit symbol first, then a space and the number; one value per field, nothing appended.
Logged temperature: °C 161.4
